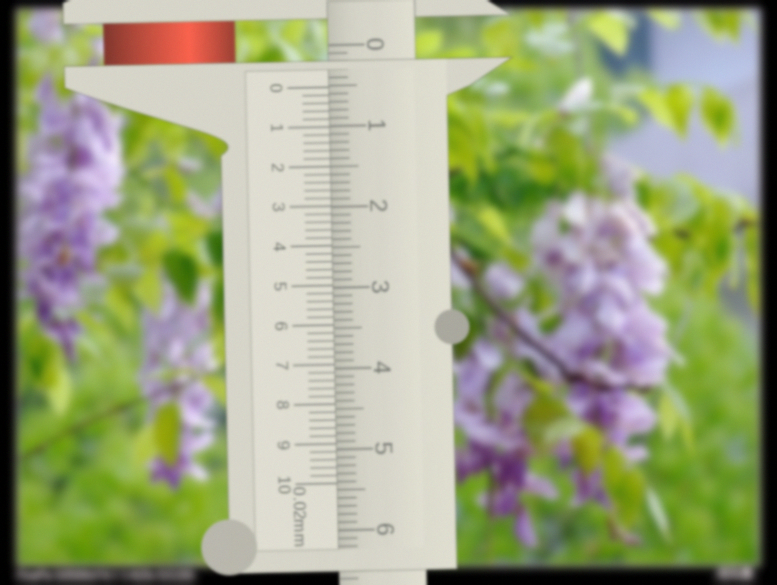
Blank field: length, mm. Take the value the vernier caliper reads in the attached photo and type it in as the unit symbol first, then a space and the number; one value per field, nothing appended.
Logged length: mm 5.2
